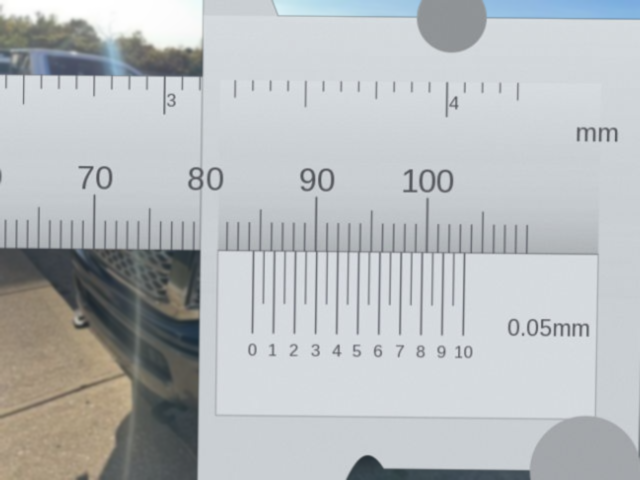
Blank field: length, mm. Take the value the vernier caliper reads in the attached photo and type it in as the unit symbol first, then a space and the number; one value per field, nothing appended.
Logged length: mm 84.4
